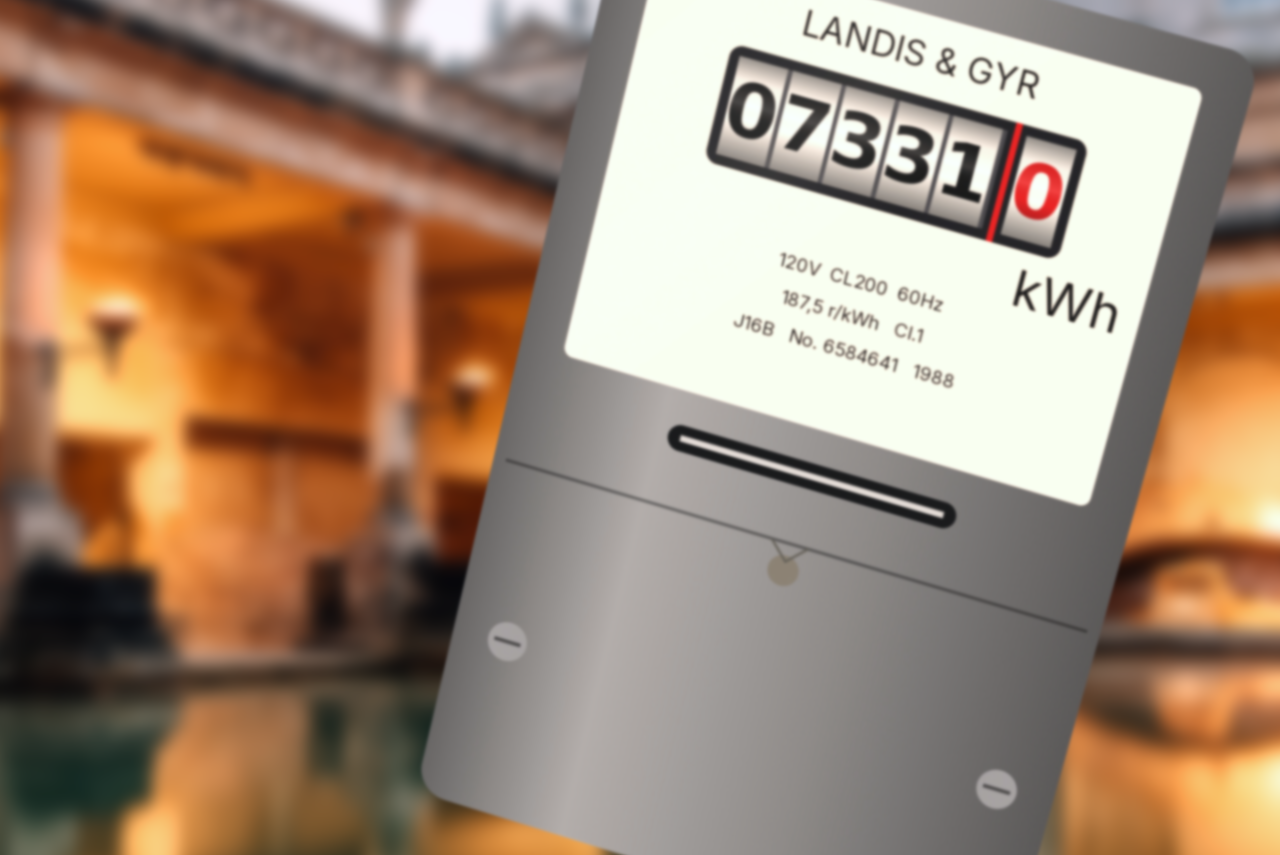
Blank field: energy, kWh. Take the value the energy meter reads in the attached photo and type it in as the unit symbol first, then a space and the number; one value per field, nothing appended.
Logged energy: kWh 7331.0
